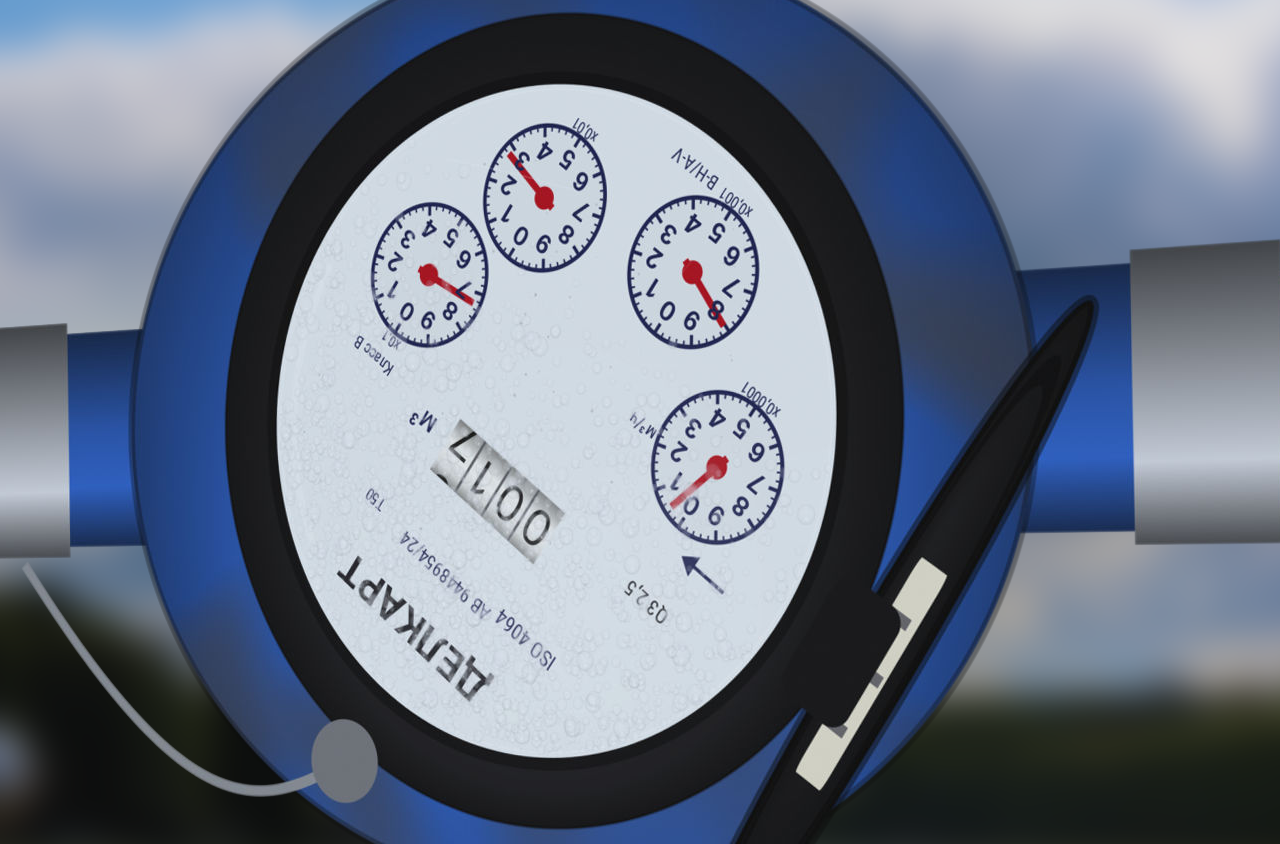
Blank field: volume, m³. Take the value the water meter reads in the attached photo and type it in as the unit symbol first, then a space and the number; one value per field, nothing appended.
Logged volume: m³ 16.7280
